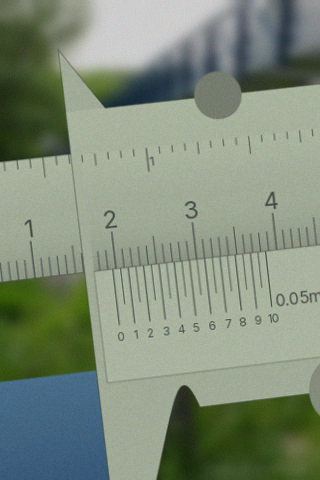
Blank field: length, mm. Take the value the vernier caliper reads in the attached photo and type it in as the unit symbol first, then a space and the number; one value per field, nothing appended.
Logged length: mm 19.6
